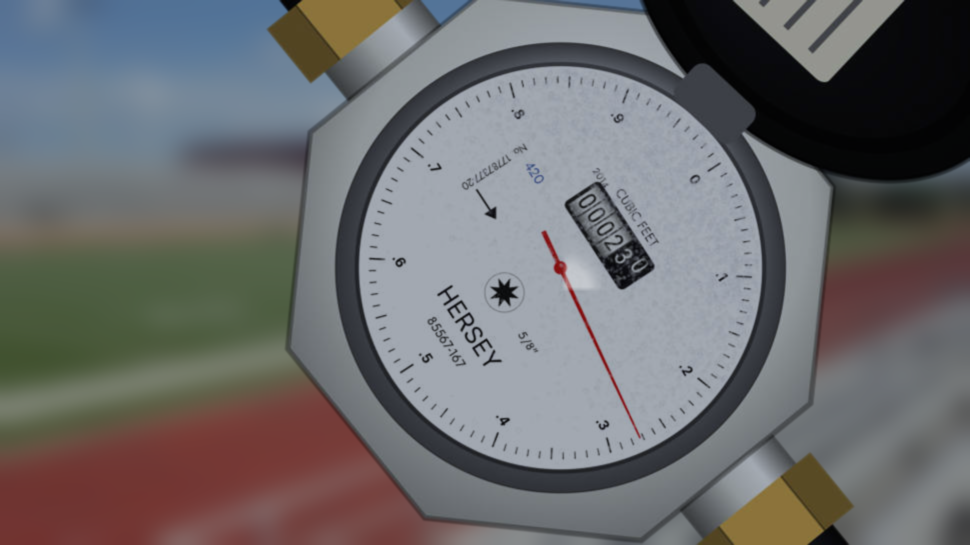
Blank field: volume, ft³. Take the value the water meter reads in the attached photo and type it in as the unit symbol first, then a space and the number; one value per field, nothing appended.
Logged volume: ft³ 230.27
